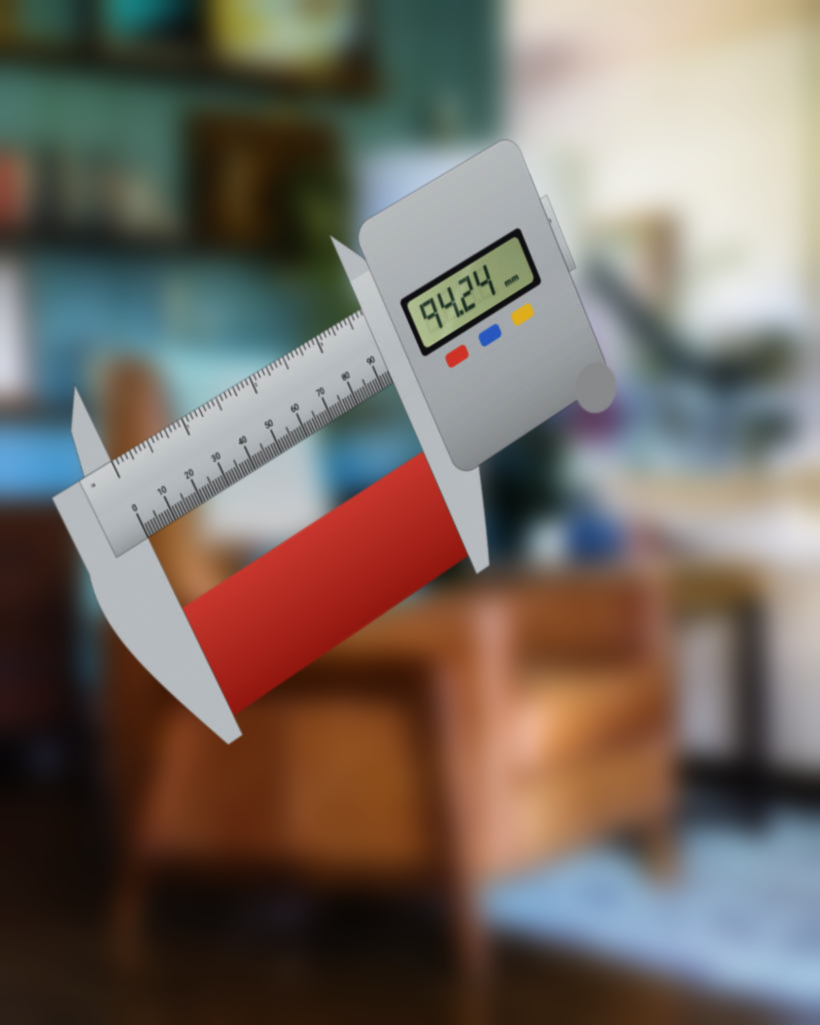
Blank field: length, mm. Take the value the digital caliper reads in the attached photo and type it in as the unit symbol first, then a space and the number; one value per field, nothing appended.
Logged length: mm 94.24
